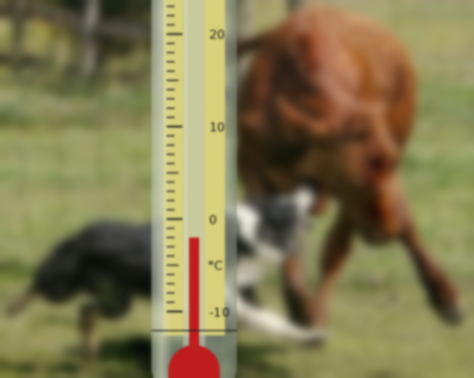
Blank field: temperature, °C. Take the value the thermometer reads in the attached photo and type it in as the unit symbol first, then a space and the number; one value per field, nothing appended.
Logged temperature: °C -2
